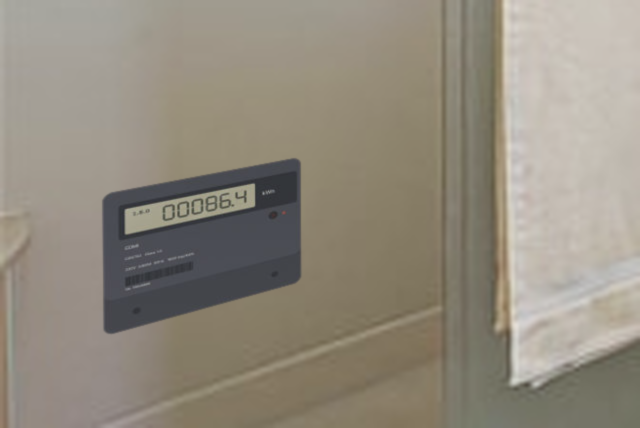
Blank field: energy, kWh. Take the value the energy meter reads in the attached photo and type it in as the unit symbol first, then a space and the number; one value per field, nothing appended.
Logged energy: kWh 86.4
